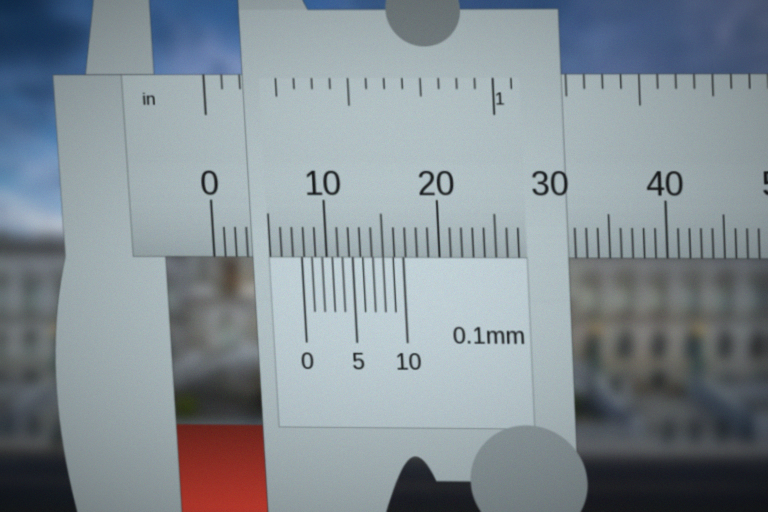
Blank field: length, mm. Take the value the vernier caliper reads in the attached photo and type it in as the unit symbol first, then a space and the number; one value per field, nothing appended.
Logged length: mm 7.8
